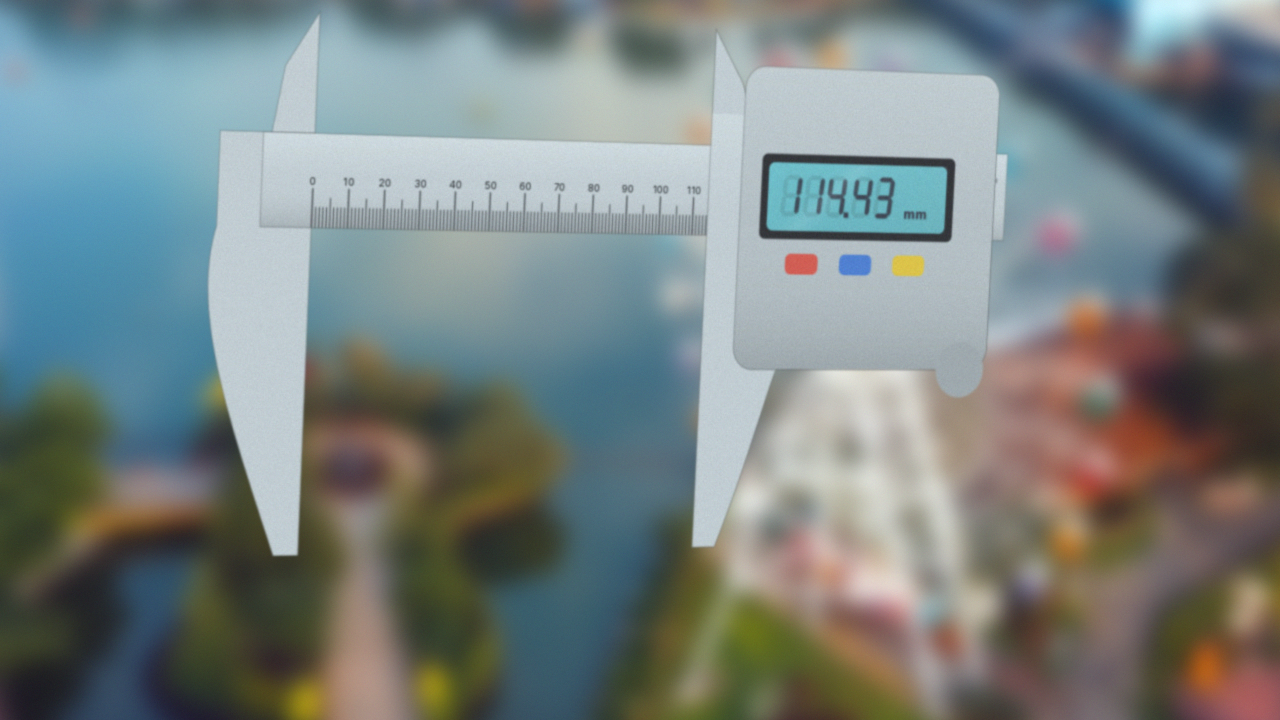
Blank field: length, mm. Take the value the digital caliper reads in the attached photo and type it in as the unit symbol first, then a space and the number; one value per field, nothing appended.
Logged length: mm 114.43
